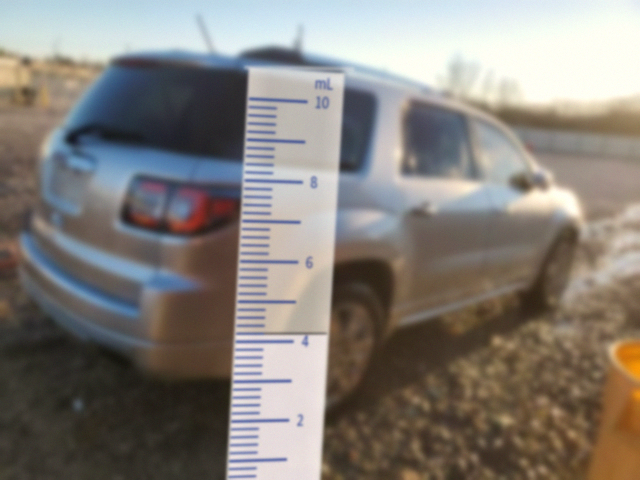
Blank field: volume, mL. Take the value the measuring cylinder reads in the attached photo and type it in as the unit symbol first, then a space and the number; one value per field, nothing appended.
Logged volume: mL 4.2
